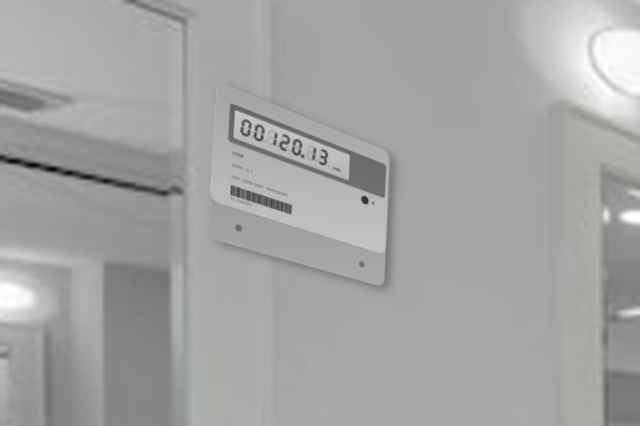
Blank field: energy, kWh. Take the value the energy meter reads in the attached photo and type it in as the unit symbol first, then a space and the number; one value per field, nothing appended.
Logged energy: kWh 120.13
